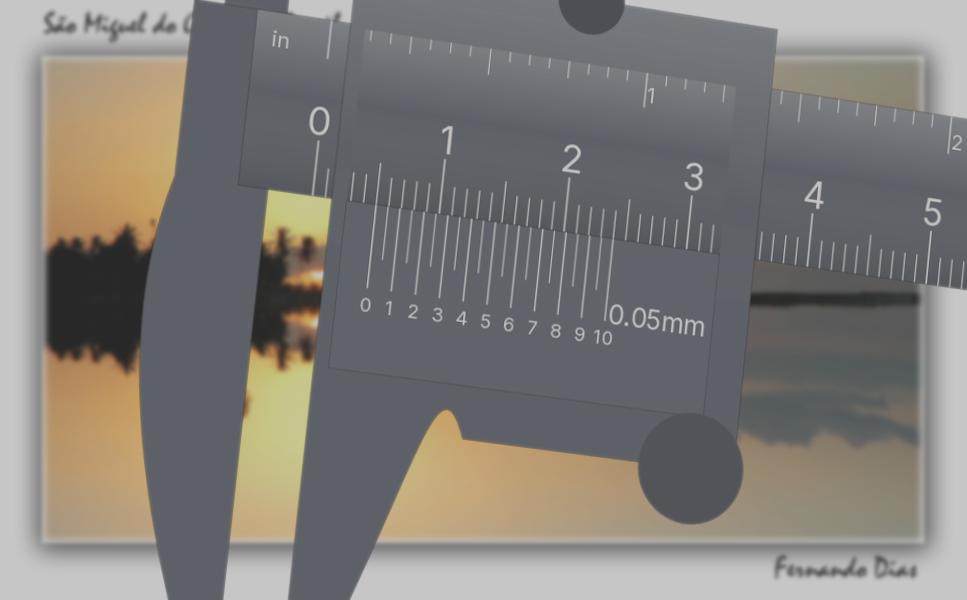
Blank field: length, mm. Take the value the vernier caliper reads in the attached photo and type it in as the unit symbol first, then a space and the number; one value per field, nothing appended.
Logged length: mm 5.0
